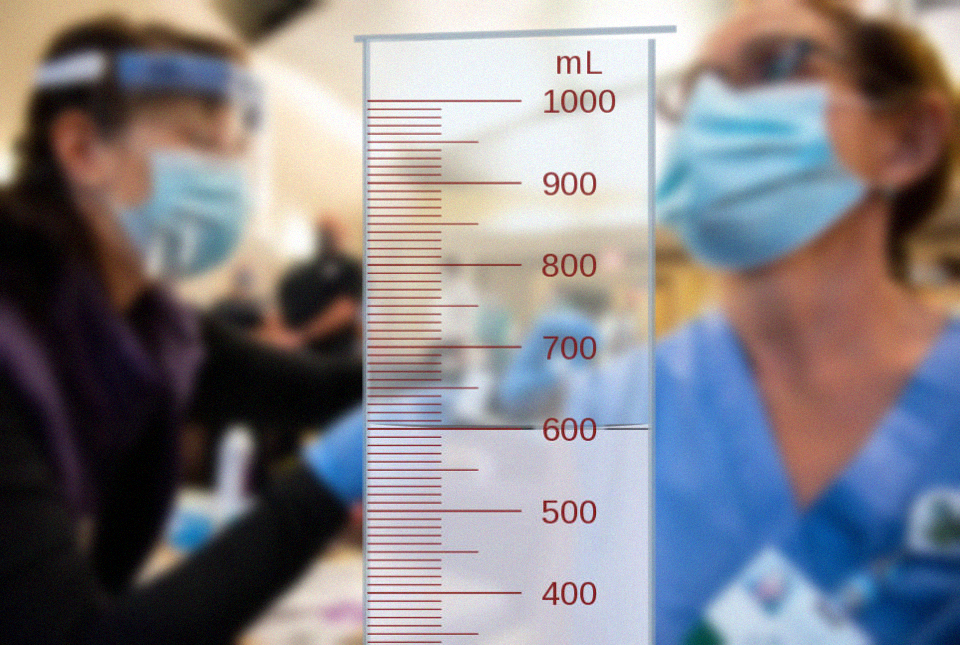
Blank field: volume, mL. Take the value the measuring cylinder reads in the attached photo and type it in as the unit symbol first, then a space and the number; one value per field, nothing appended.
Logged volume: mL 600
